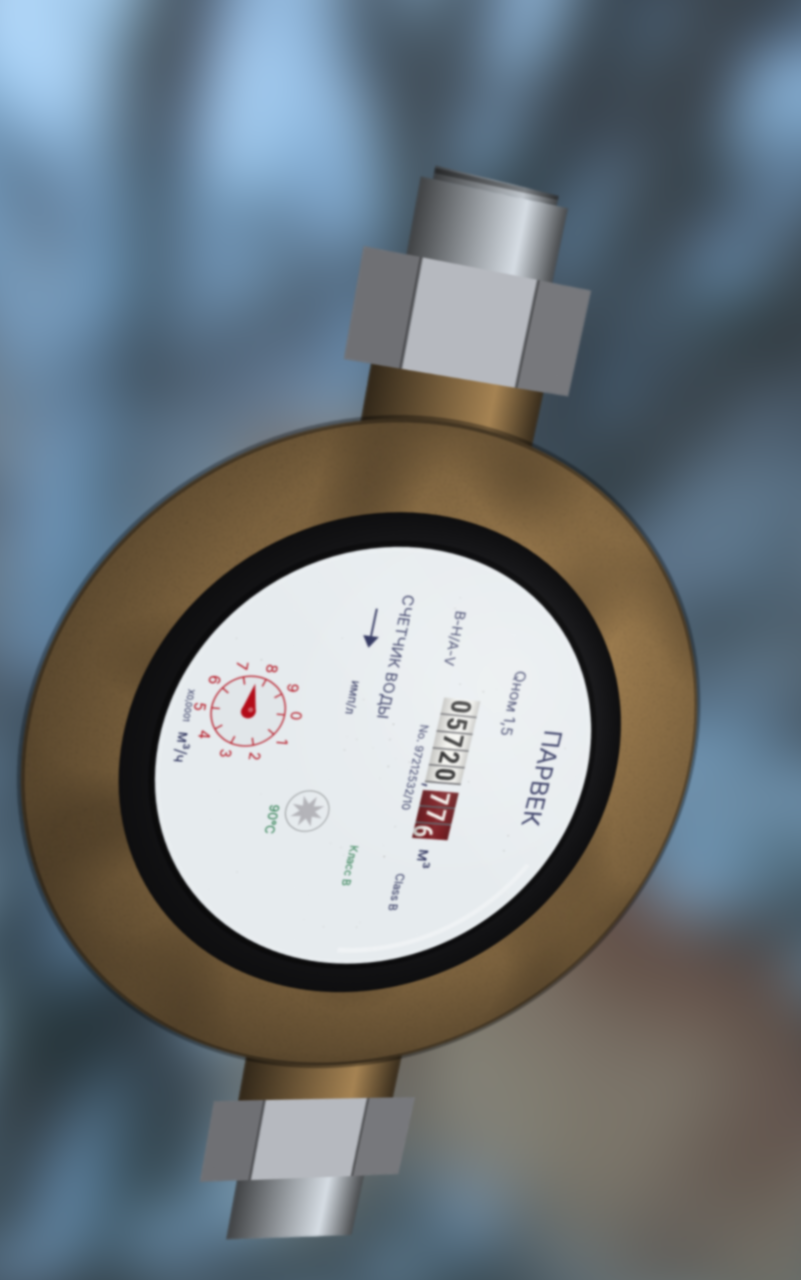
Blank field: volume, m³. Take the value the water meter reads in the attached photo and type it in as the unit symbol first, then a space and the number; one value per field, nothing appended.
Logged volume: m³ 5720.7757
